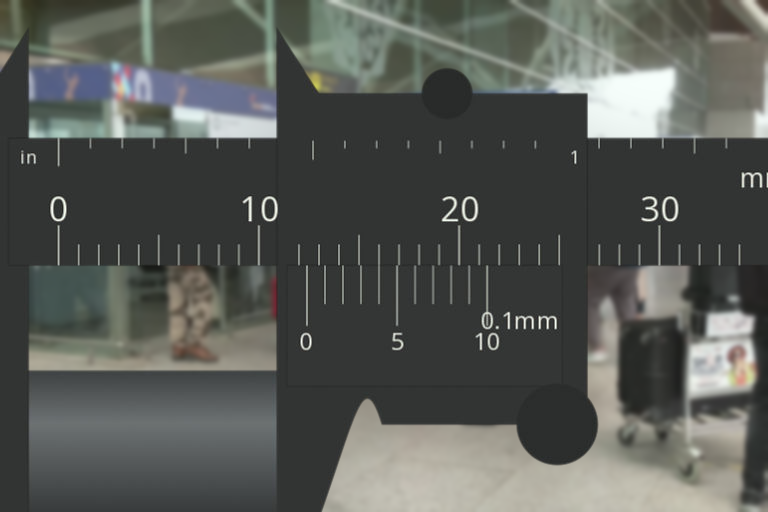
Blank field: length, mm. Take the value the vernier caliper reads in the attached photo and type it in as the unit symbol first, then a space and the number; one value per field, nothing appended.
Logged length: mm 12.4
